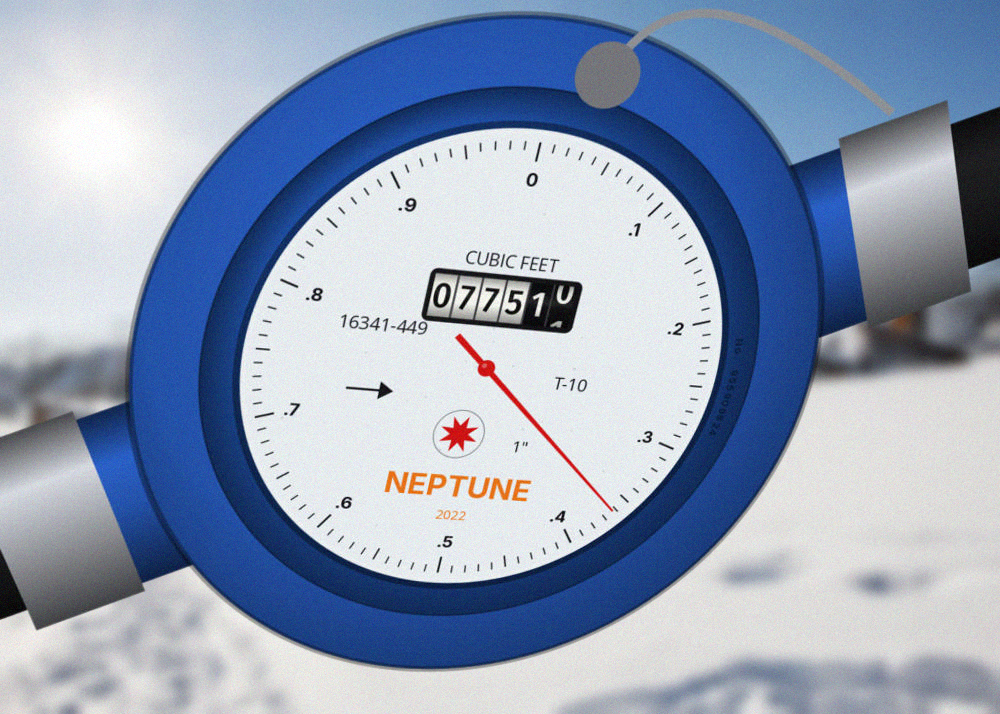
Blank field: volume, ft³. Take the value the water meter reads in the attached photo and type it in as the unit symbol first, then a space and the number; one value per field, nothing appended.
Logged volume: ft³ 77510.36
